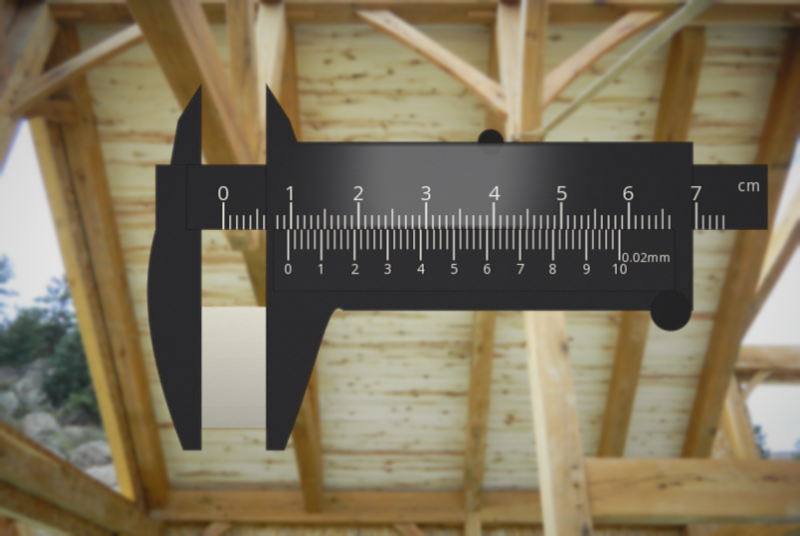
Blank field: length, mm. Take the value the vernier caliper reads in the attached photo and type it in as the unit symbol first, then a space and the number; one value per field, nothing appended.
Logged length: mm 9.6
